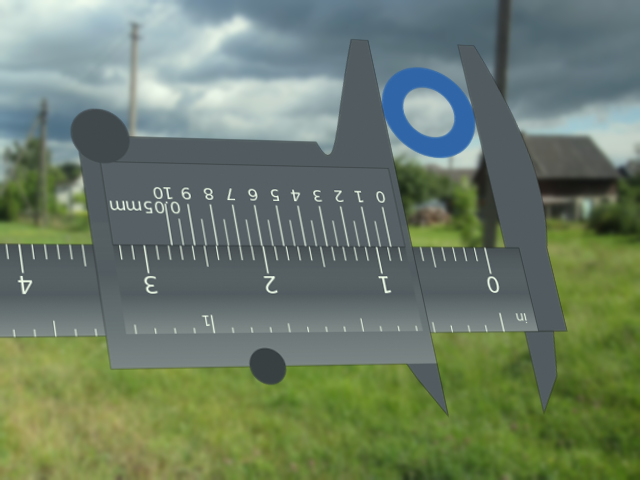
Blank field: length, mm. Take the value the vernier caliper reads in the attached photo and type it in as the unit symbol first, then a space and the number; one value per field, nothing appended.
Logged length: mm 8.7
